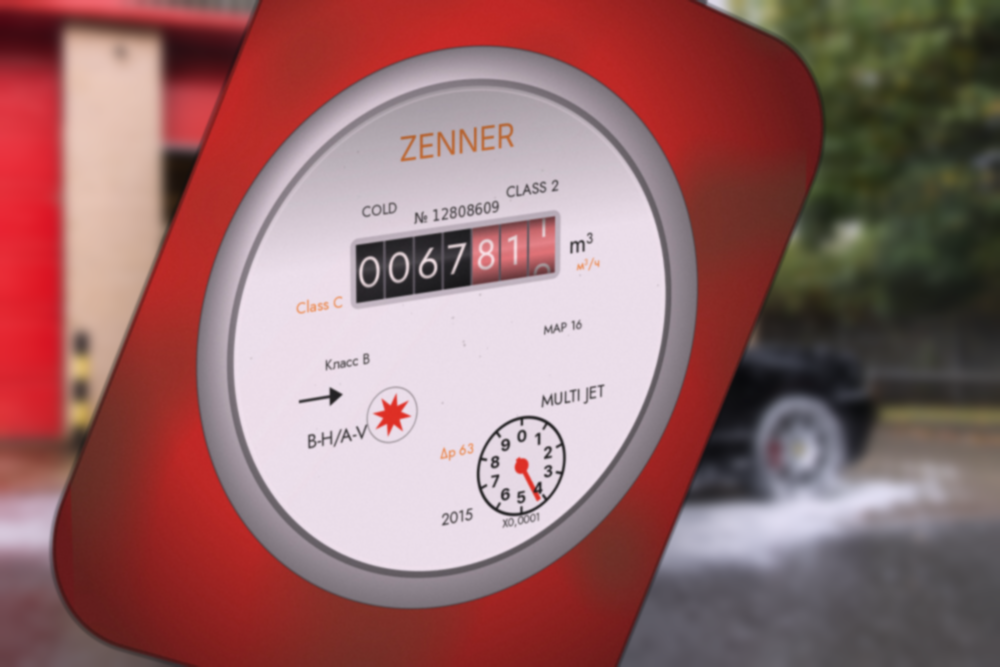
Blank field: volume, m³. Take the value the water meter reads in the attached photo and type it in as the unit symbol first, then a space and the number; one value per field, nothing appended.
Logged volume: m³ 67.8114
